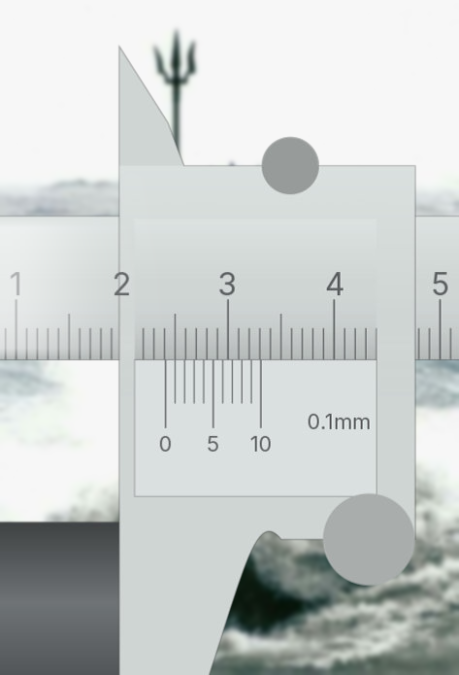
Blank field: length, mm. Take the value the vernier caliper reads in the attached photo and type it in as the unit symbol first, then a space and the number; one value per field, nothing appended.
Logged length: mm 24.1
